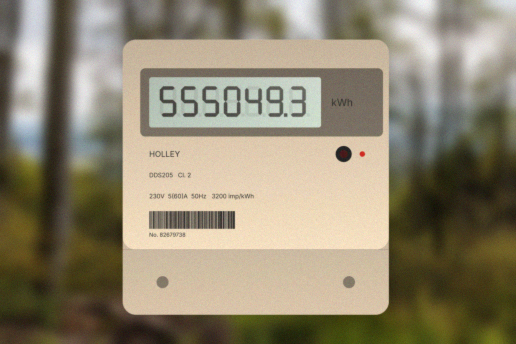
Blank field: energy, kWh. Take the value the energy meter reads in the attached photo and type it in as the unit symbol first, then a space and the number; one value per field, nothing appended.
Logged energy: kWh 555049.3
